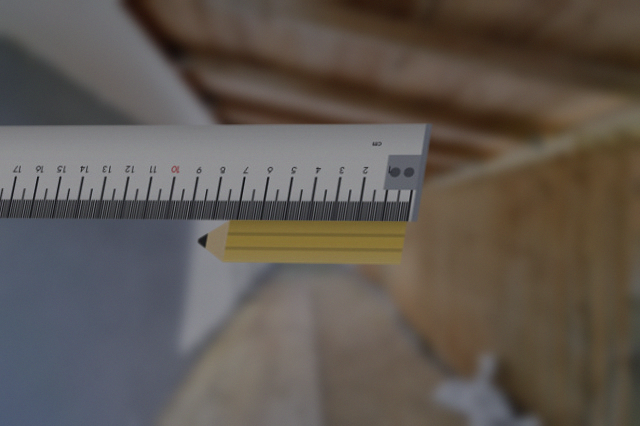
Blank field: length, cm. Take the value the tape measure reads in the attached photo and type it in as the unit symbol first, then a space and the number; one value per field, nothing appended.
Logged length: cm 8.5
